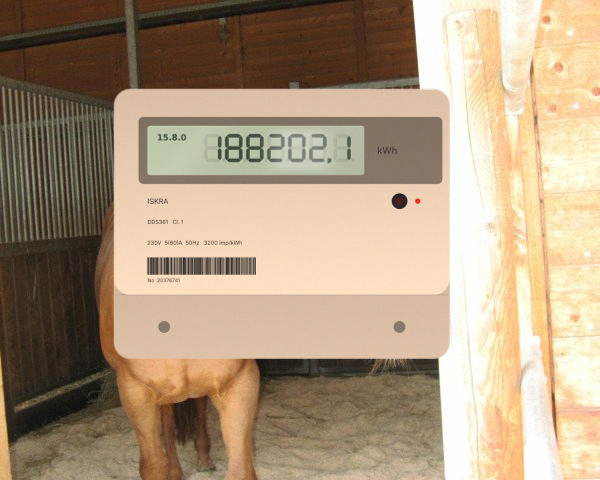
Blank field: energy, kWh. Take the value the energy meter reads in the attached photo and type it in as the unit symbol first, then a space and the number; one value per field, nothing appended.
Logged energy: kWh 188202.1
